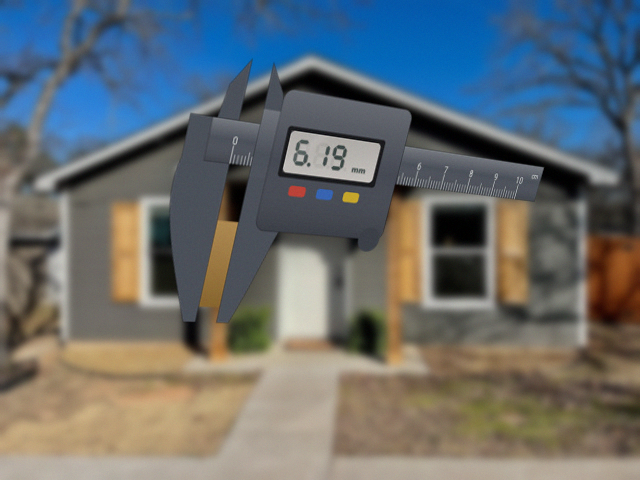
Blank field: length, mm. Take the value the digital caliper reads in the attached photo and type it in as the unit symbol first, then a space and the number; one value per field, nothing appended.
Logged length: mm 6.19
